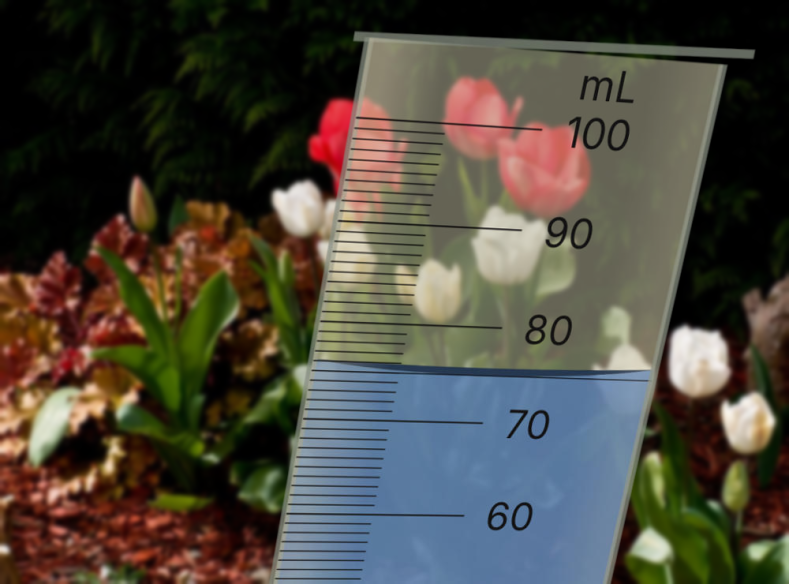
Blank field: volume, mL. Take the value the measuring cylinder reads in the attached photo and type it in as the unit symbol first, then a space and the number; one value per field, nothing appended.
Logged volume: mL 75
